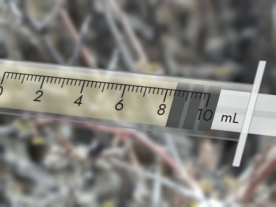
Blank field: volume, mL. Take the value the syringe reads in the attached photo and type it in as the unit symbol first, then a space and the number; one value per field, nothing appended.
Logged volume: mL 8.4
